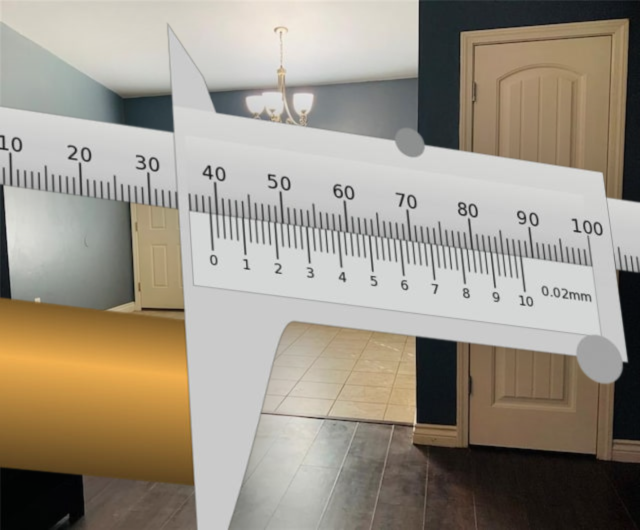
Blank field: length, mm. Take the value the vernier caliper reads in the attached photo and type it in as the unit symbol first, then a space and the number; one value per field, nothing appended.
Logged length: mm 39.0
